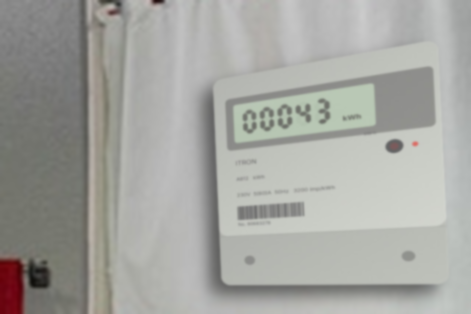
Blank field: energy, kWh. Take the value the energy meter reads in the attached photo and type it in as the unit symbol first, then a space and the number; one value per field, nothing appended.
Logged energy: kWh 43
